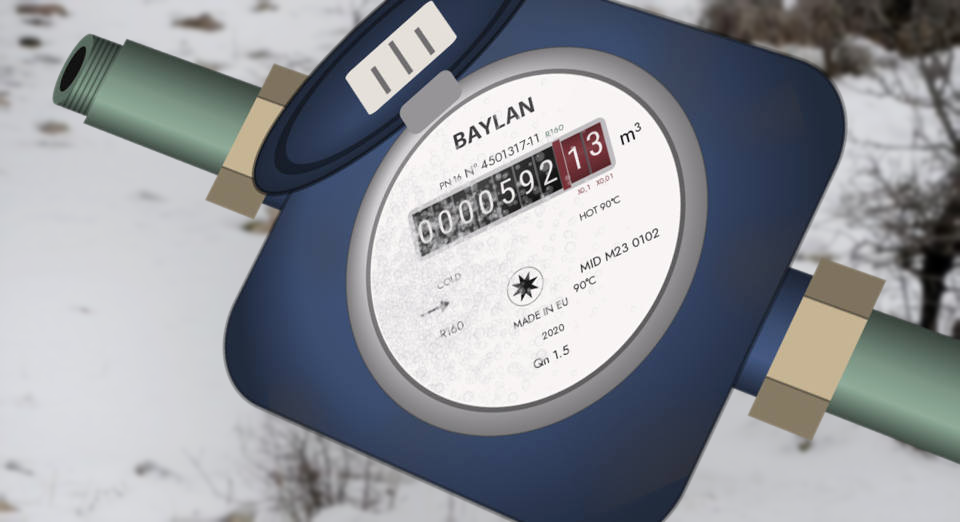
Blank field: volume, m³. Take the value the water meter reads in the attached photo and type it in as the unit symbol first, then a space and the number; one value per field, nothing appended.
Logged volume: m³ 592.13
